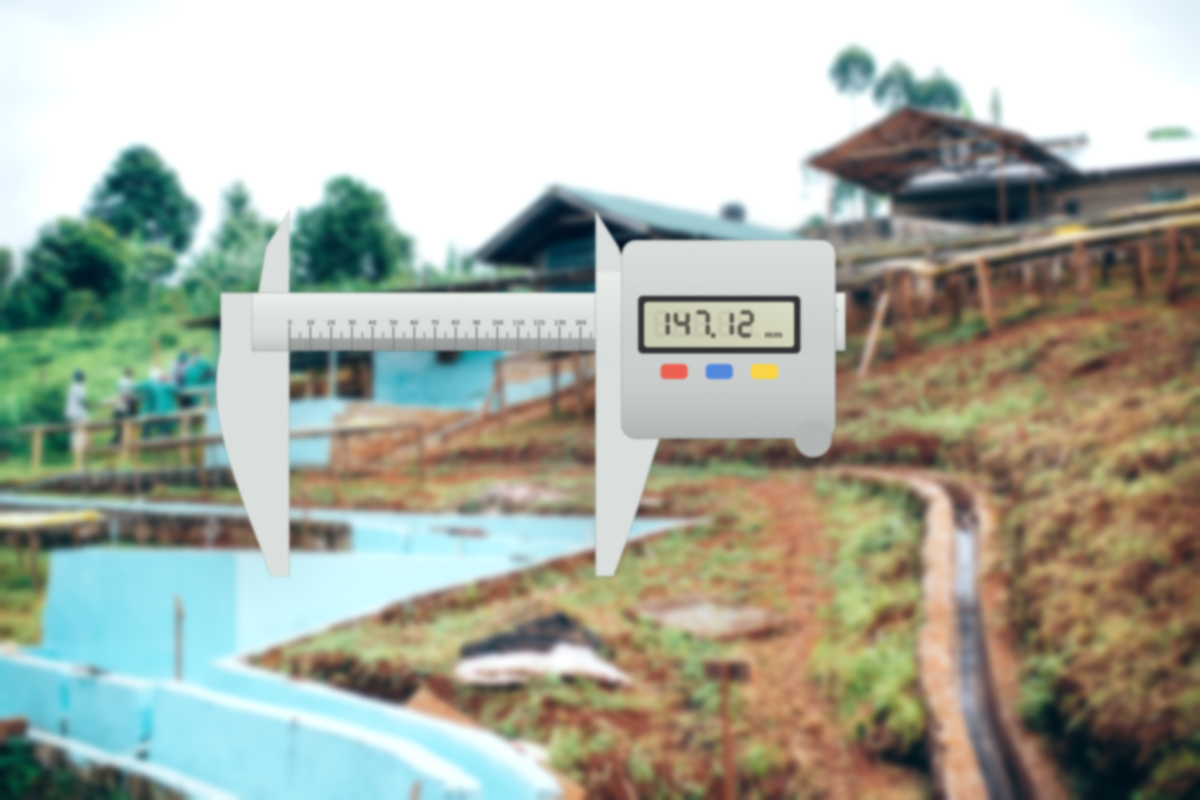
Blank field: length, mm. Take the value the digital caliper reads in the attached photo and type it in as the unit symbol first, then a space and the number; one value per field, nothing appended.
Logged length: mm 147.12
